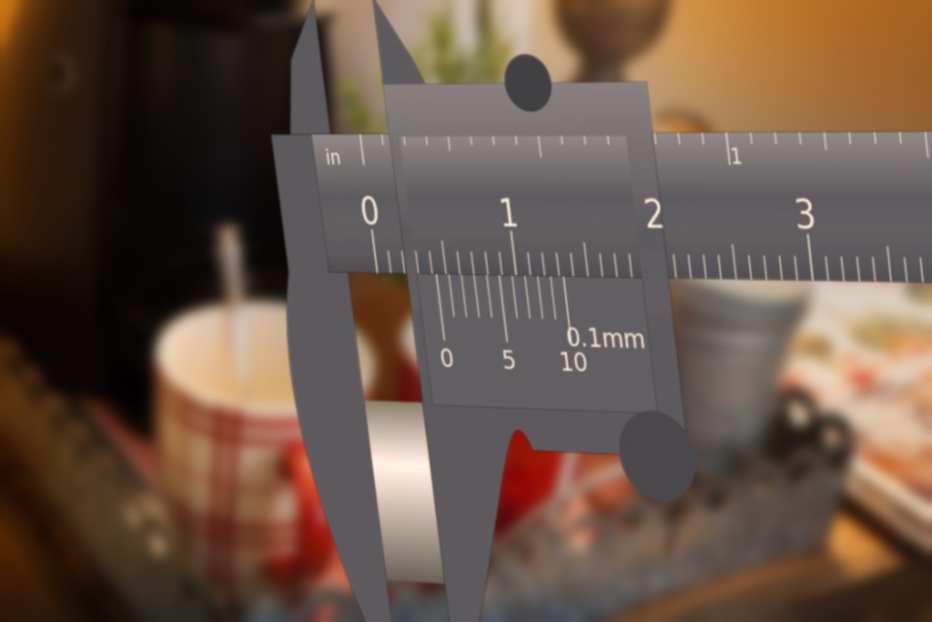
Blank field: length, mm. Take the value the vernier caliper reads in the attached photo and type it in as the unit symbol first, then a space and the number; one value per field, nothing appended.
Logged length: mm 4.3
